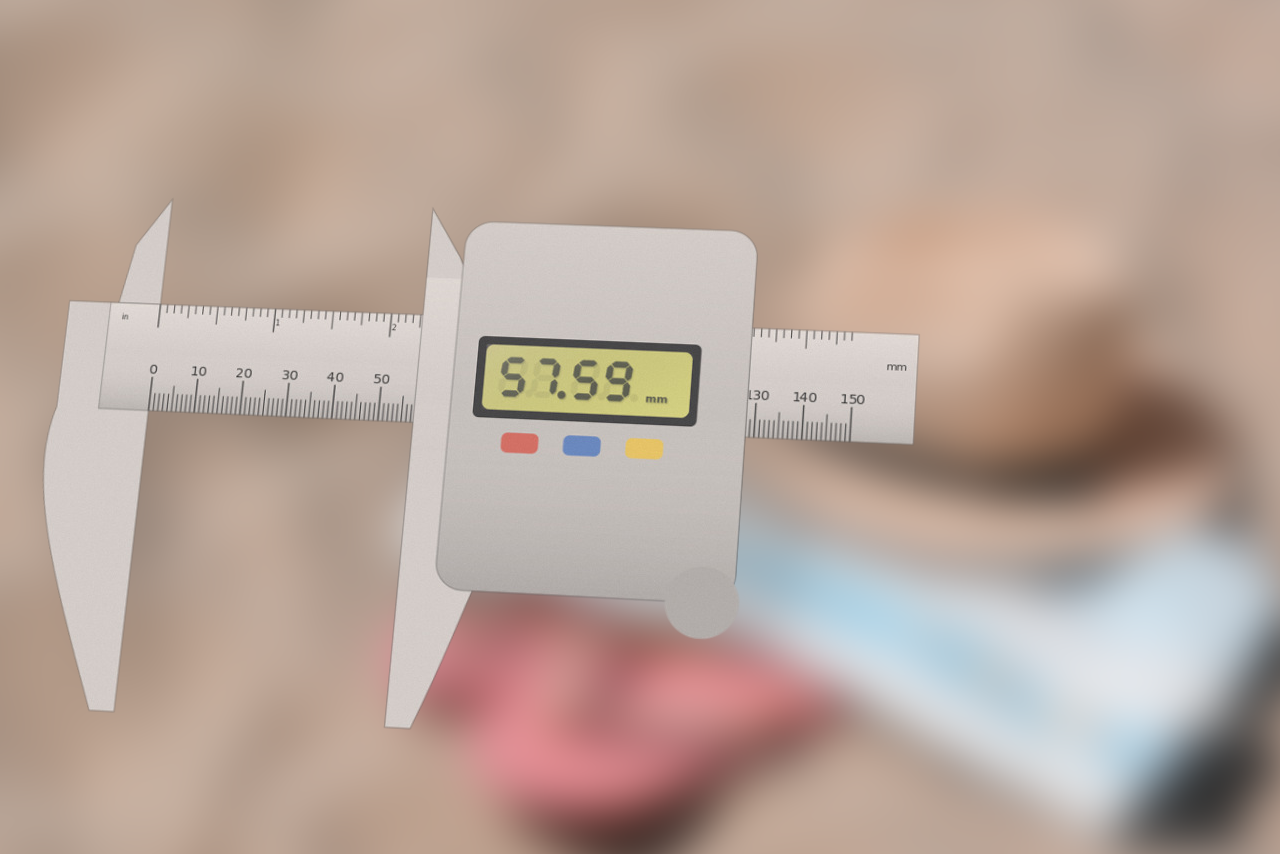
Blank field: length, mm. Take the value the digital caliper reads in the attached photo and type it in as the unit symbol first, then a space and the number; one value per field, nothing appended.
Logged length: mm 57.59
